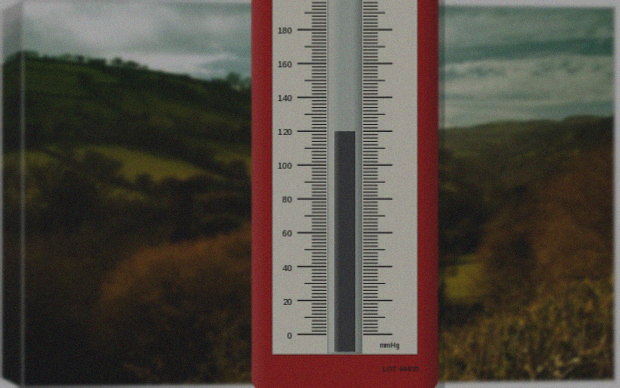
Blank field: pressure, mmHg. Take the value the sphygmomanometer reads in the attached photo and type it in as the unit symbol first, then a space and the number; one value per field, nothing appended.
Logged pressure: mmHg 120
